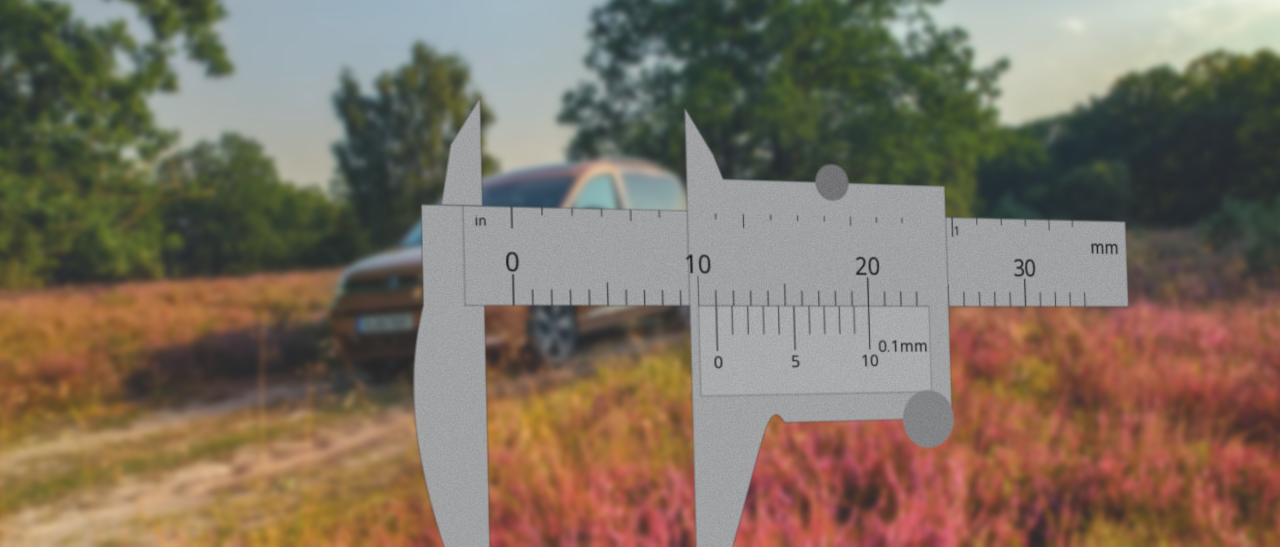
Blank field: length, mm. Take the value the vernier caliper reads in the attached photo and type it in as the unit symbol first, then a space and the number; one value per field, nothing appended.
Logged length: mm 11.0
